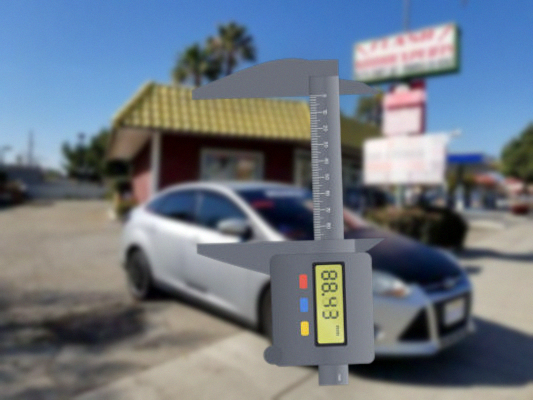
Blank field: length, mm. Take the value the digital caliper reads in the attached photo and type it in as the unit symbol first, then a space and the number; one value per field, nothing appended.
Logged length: mm 88.43
